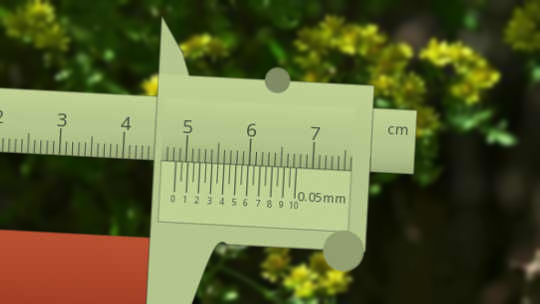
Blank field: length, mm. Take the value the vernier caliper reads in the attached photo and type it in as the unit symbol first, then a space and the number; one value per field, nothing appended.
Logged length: mm 48.4
